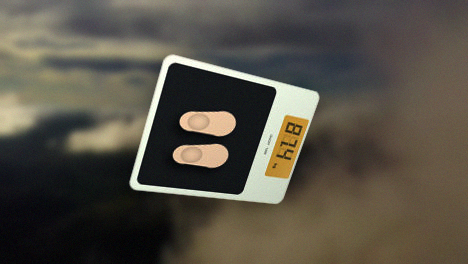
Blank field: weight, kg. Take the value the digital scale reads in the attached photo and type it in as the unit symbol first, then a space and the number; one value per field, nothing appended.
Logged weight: kg 87.4
